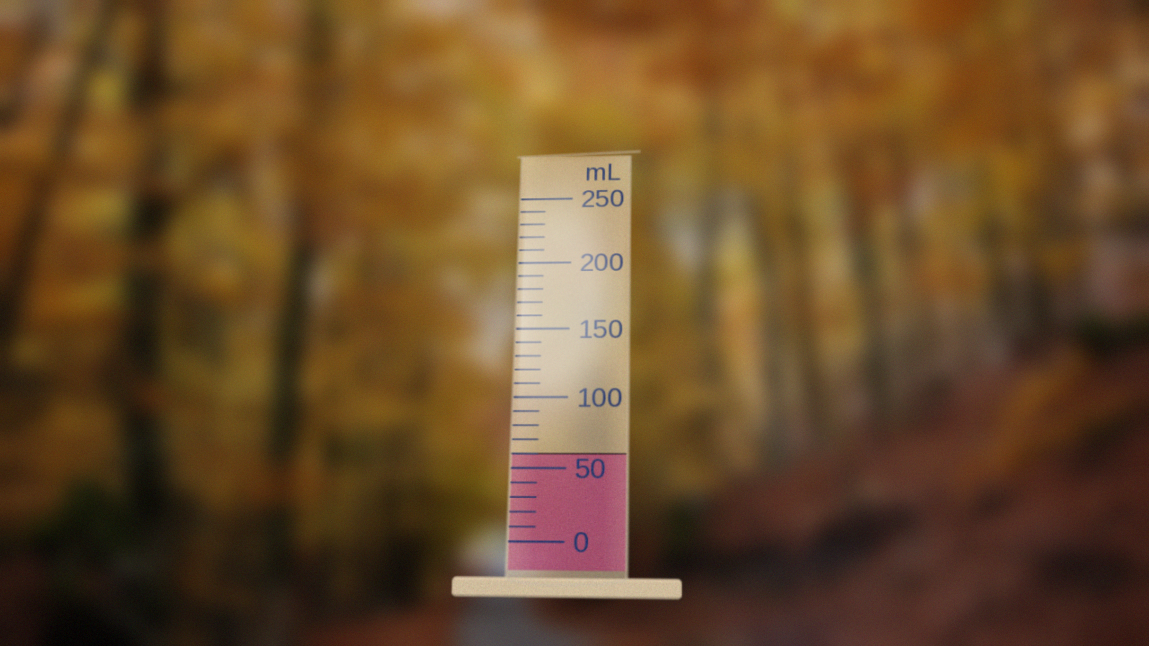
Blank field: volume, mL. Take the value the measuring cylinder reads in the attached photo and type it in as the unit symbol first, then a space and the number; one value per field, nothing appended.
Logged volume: mL 60
